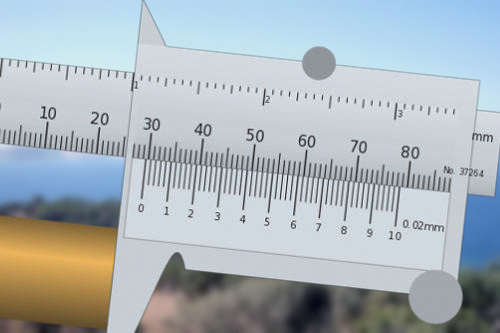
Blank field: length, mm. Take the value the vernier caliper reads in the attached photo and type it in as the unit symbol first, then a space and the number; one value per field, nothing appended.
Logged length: mm 29.5
